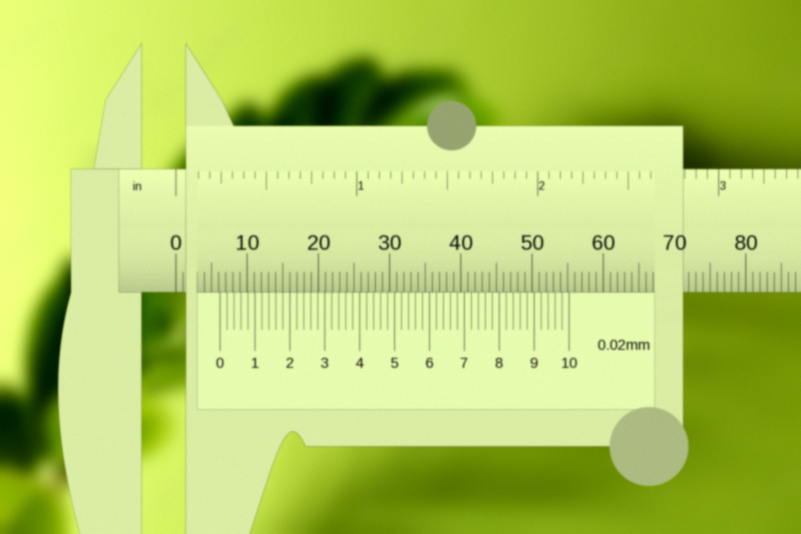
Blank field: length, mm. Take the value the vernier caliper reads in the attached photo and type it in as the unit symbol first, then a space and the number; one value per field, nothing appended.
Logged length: mm 6.2
